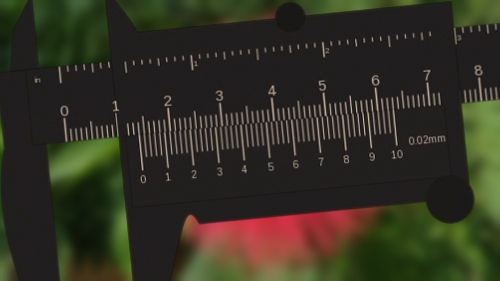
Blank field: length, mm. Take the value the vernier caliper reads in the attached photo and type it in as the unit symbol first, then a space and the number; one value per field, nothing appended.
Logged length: mm 14.0
